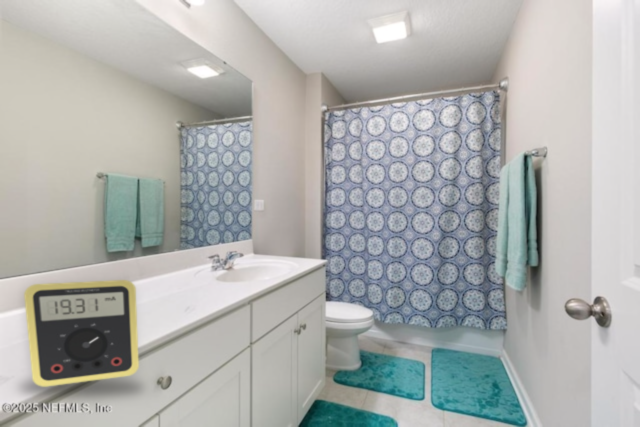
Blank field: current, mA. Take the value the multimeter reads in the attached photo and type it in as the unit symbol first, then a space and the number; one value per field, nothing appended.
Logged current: mA 19.31
